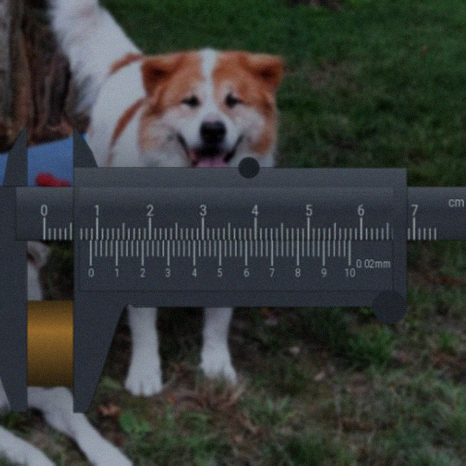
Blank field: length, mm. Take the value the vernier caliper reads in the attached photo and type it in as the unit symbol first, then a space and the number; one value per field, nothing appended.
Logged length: mm 8.8
